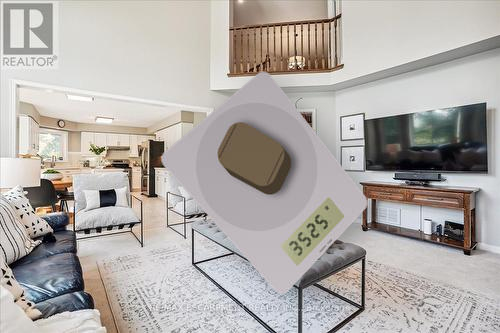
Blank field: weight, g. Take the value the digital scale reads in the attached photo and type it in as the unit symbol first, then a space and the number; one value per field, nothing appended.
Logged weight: g 3525
